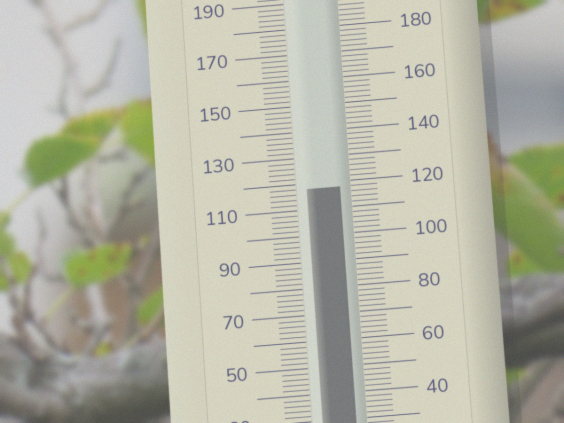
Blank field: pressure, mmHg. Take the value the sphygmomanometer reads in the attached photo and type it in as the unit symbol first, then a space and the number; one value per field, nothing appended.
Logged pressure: mmHg 118
